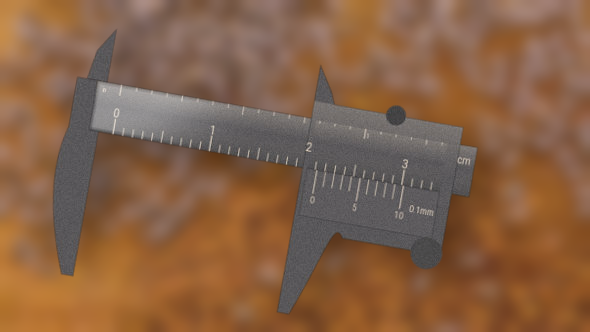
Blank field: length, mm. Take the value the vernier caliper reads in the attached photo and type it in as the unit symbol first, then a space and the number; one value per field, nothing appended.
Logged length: mm 21.2
